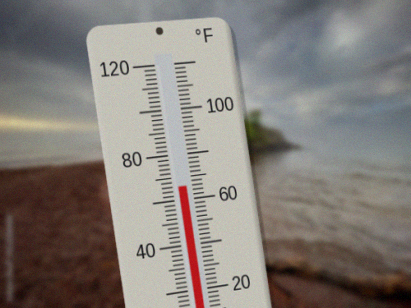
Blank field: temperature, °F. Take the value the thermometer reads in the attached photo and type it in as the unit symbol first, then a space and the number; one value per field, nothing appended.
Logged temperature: °F 66
